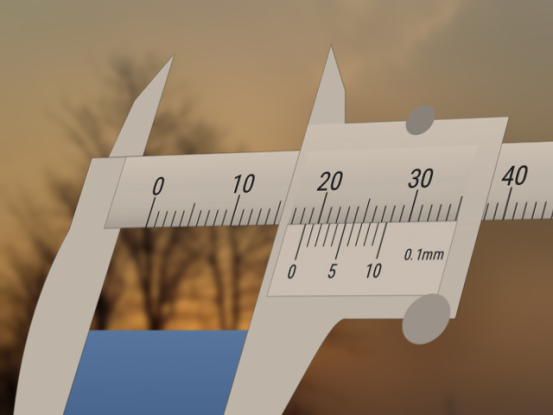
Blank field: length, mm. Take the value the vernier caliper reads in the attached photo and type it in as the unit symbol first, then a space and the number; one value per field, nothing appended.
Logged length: mm 18.6
